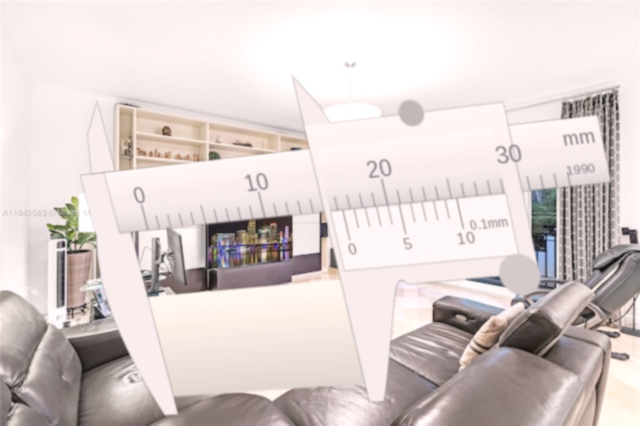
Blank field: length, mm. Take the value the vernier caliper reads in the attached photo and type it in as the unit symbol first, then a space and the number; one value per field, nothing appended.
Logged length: mm 16.4
